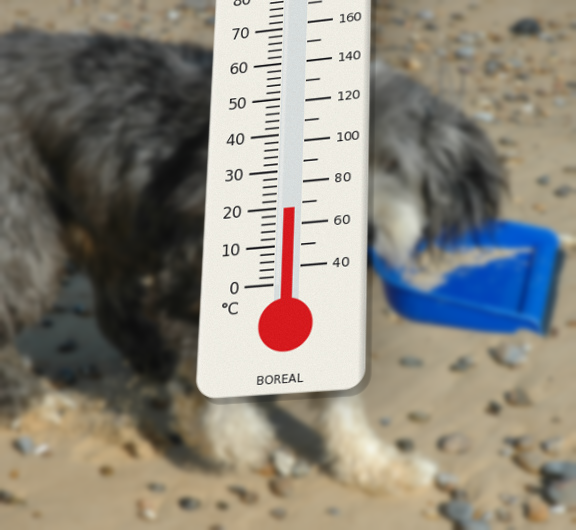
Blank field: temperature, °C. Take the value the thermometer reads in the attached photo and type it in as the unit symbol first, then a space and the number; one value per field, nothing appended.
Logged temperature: °C 20
